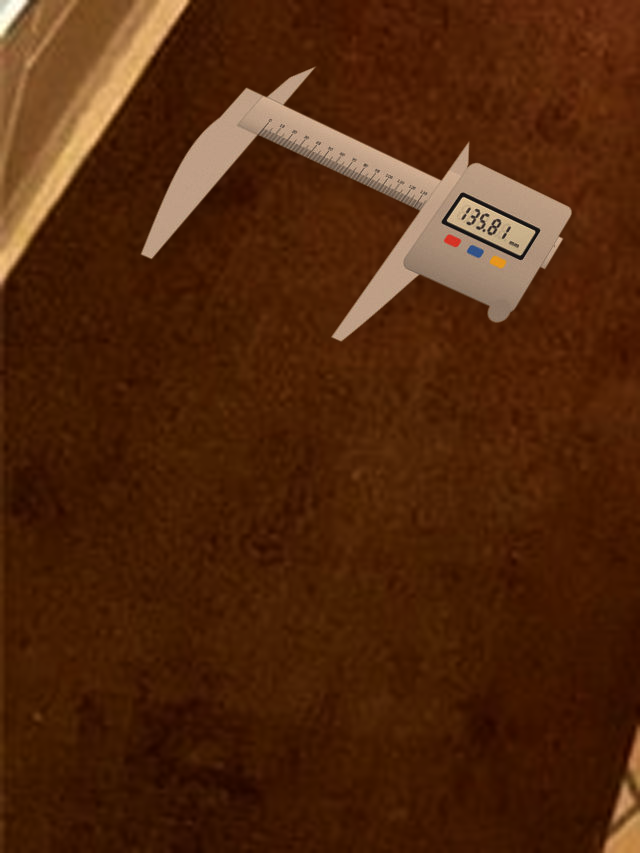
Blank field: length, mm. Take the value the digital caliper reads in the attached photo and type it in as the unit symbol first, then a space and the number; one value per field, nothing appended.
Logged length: mm 135.81
